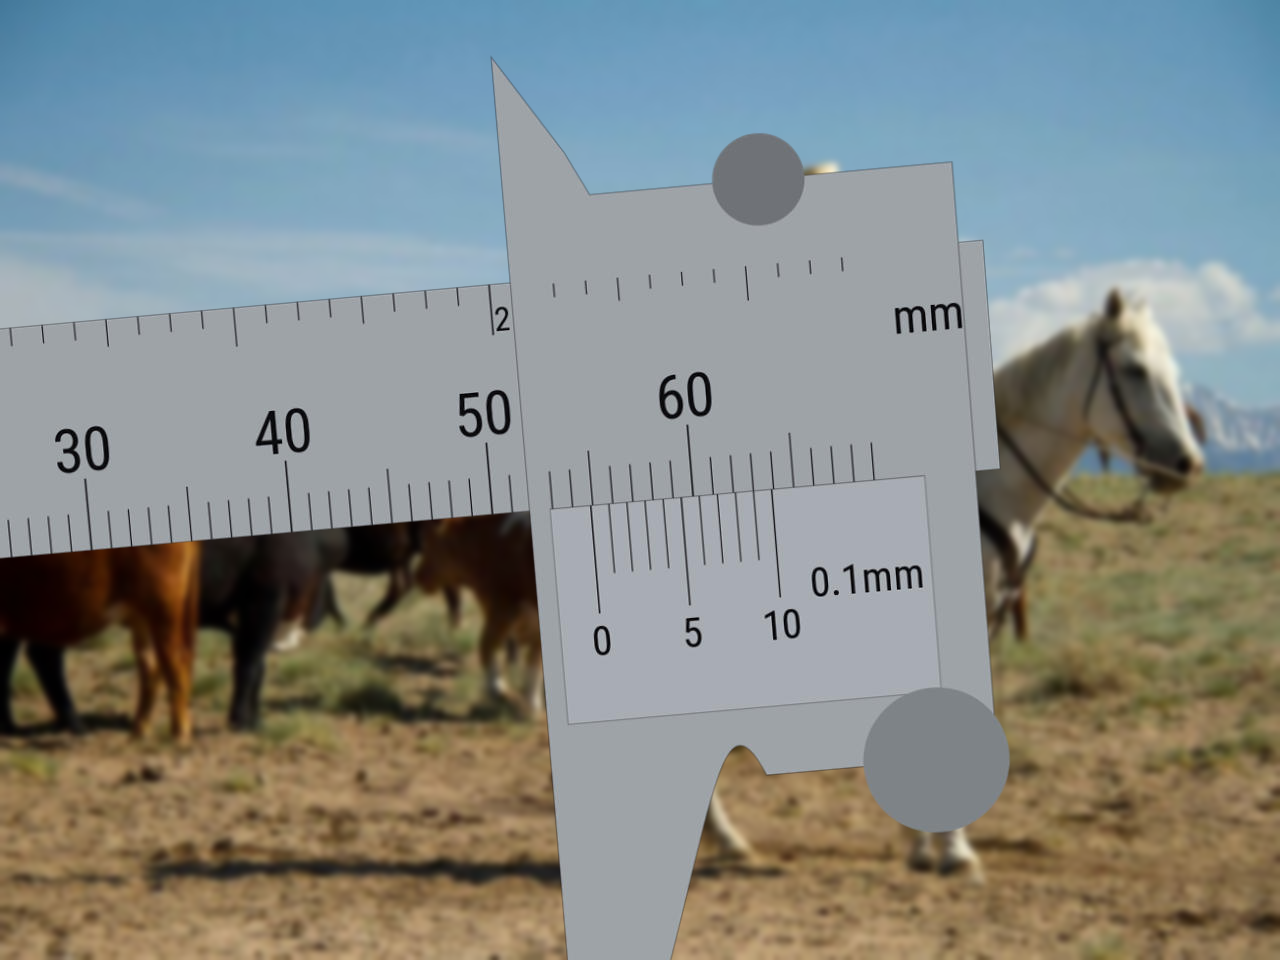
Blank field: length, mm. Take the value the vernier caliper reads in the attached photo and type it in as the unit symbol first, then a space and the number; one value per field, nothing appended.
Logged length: mm 54.9
